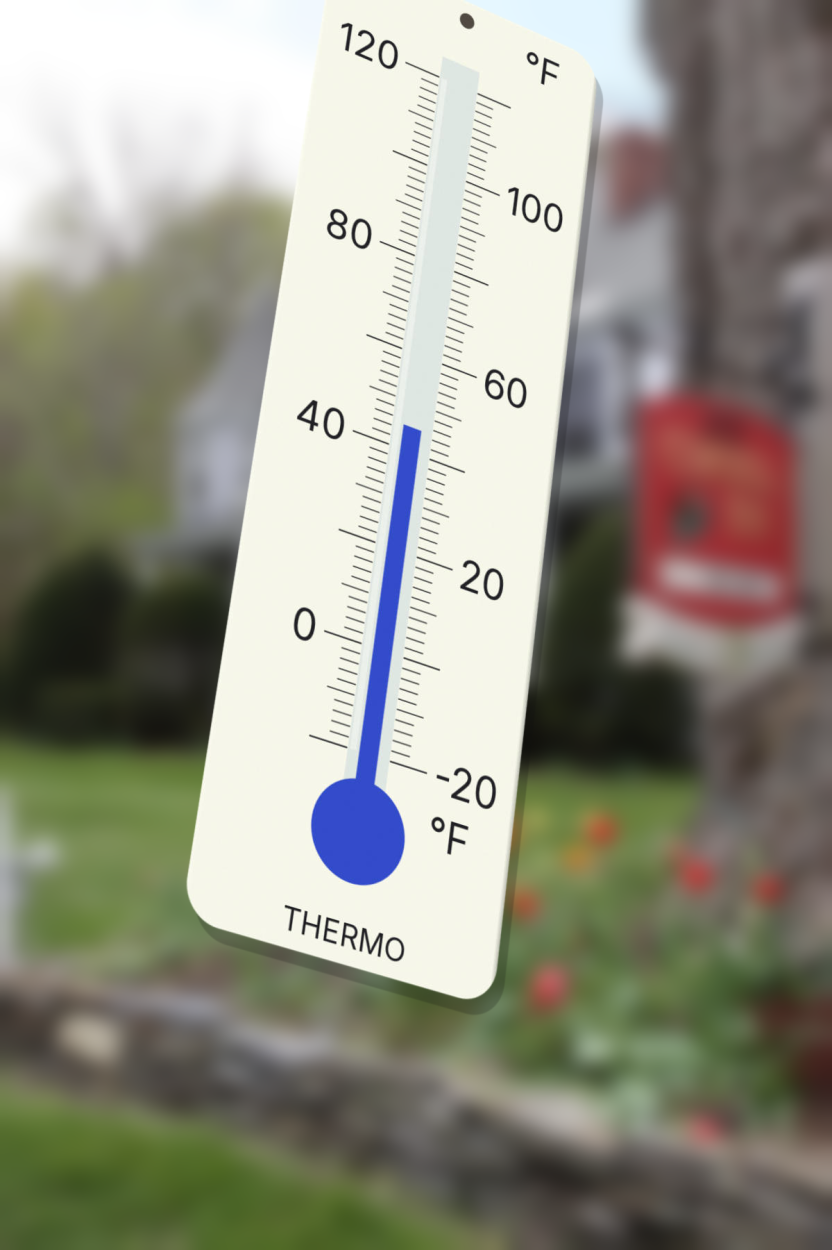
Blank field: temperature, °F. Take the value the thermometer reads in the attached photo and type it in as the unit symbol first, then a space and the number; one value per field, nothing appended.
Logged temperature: °F 45
